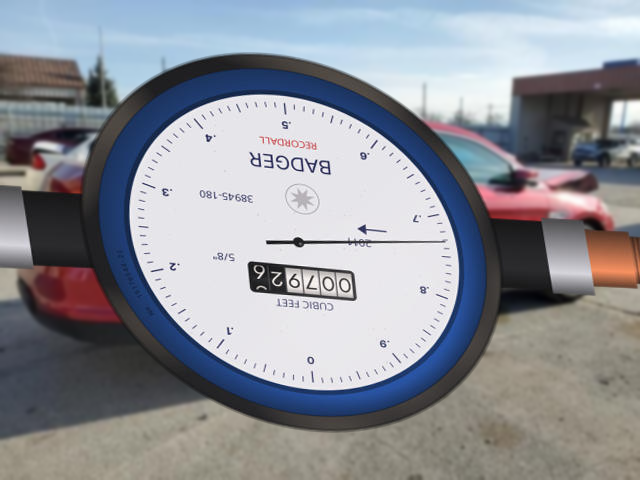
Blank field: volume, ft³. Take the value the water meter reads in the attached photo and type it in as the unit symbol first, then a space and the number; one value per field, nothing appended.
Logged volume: ft³ 7925.73
